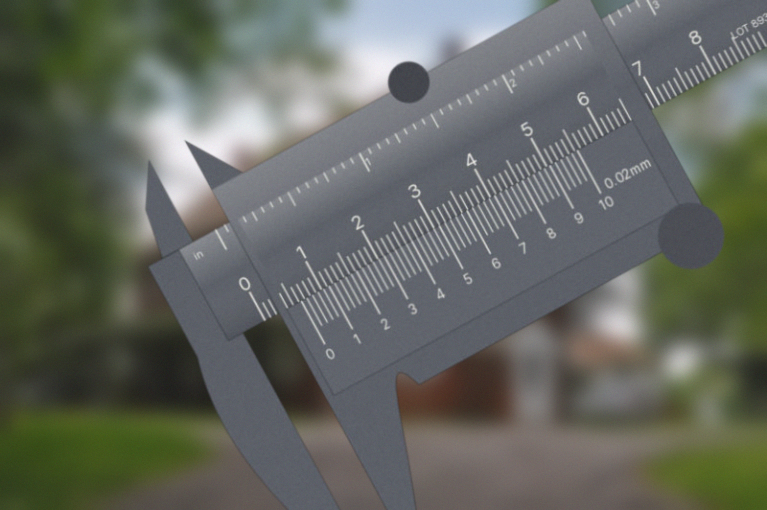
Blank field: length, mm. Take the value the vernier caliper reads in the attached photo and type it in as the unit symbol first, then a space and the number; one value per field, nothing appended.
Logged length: mm 6.4
